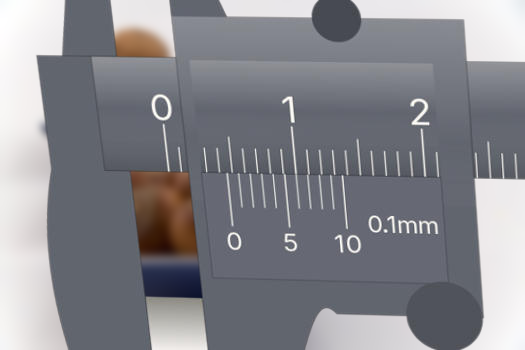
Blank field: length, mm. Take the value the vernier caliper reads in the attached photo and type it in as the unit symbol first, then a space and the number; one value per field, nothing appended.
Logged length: mm 4.6
